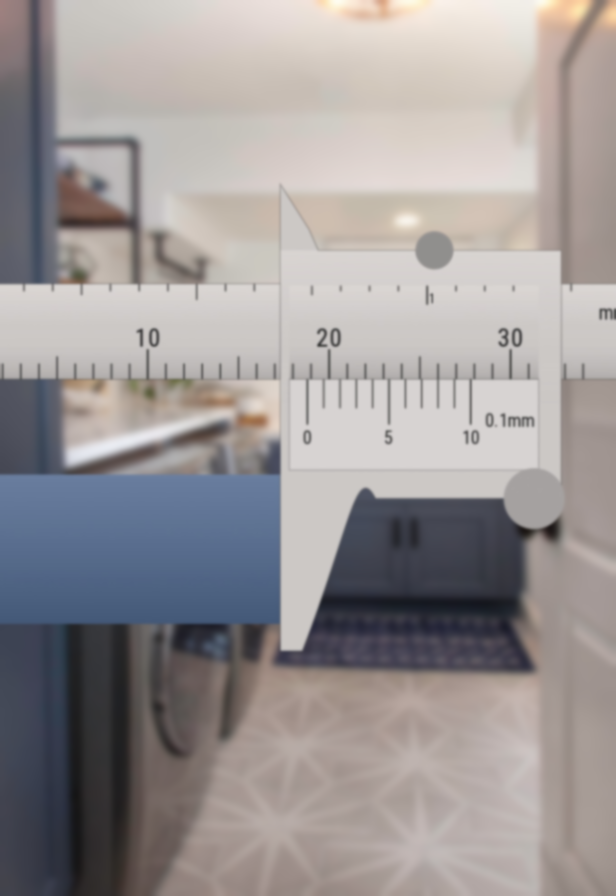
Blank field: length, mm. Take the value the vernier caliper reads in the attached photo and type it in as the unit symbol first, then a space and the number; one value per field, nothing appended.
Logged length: mm 18.8
